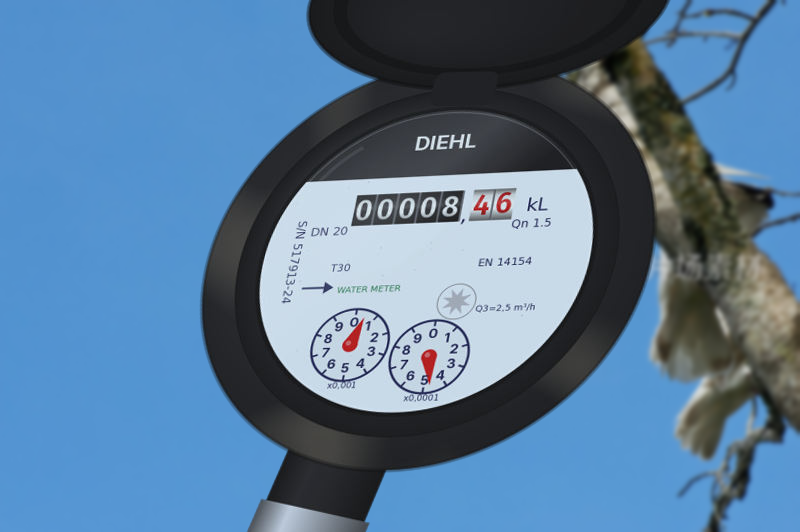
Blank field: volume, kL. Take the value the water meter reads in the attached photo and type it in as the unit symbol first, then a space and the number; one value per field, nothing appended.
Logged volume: kL 8.4604
